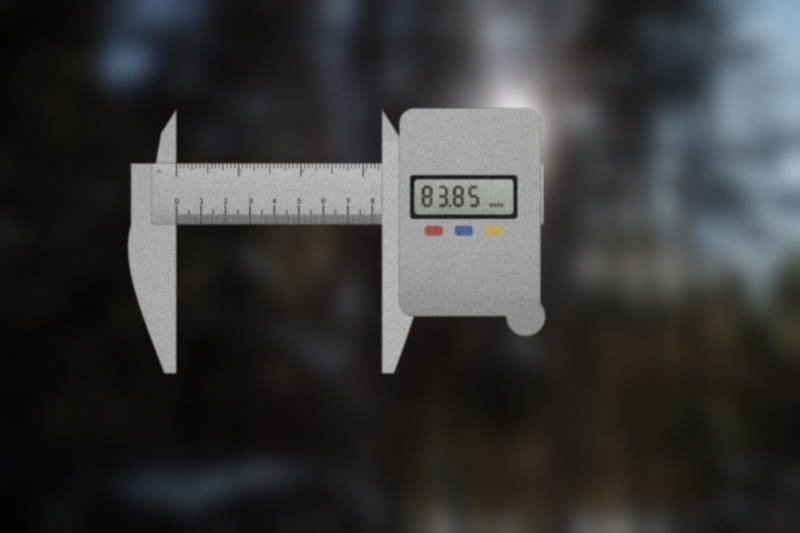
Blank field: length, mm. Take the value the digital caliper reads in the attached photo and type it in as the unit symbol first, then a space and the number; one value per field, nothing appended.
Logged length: mm 83.85
